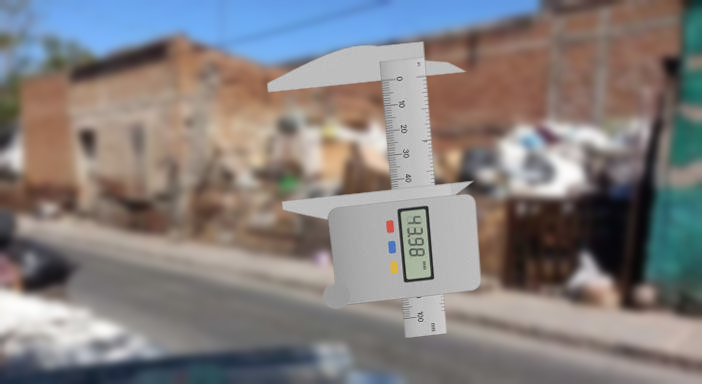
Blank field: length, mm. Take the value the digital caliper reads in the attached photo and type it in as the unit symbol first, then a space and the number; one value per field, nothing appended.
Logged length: mm 43.98
